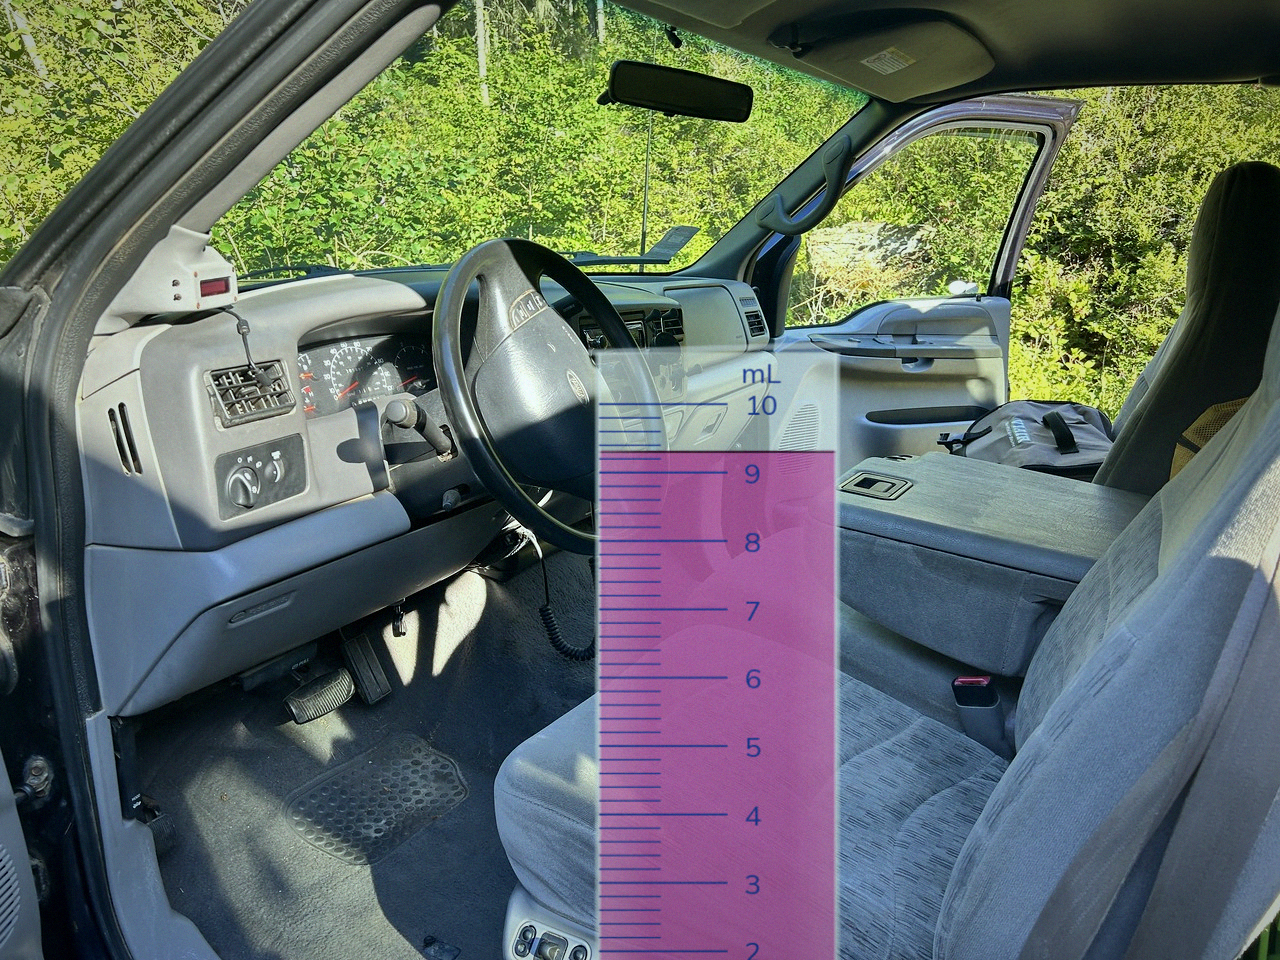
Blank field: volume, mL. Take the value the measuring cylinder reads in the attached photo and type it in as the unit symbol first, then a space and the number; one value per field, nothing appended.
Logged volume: mL 9.3
